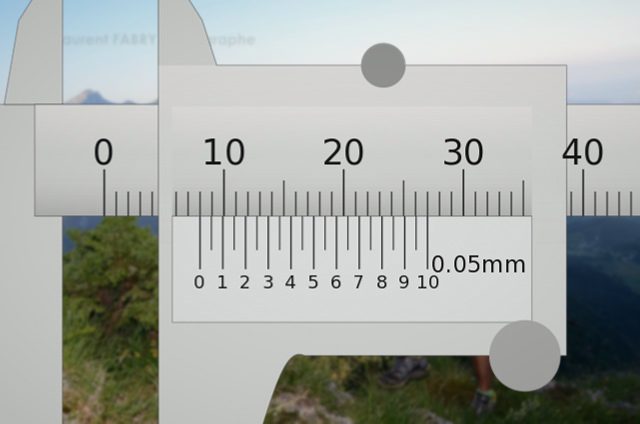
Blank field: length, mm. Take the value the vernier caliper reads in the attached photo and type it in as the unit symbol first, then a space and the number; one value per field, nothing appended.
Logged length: mm 8.0
